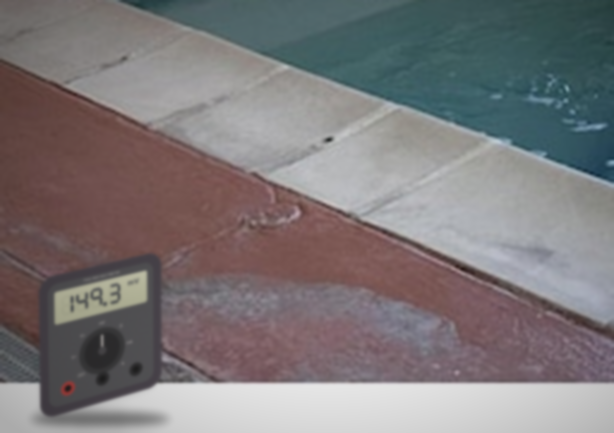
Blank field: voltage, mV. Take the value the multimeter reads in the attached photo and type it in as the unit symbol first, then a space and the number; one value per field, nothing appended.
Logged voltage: mV 149.3
